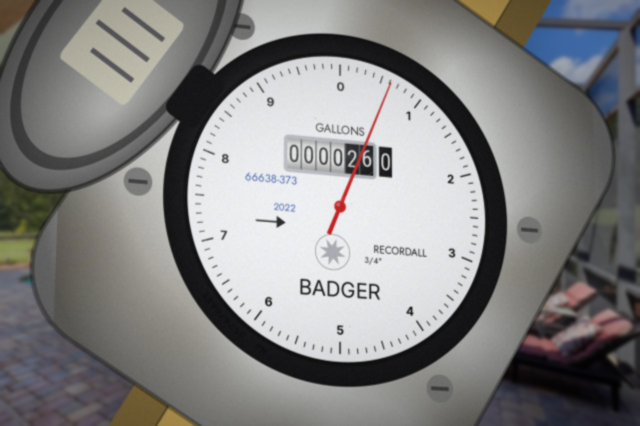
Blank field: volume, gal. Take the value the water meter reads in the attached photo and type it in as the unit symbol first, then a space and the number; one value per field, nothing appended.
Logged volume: gal 260.6
